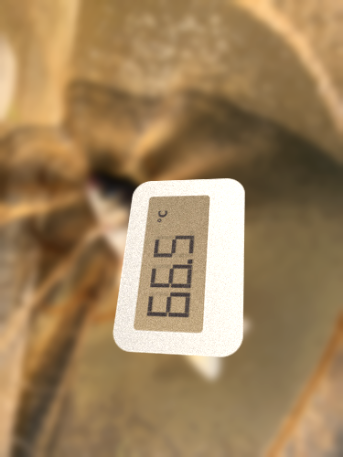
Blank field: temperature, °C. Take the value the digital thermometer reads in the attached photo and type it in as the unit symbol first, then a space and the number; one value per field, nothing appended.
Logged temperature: °C 66.5
